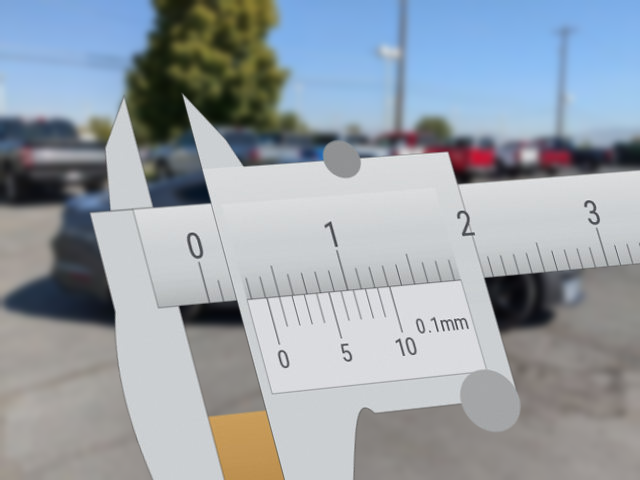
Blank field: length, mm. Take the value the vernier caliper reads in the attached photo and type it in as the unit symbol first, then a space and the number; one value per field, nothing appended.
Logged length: mm 4.1
